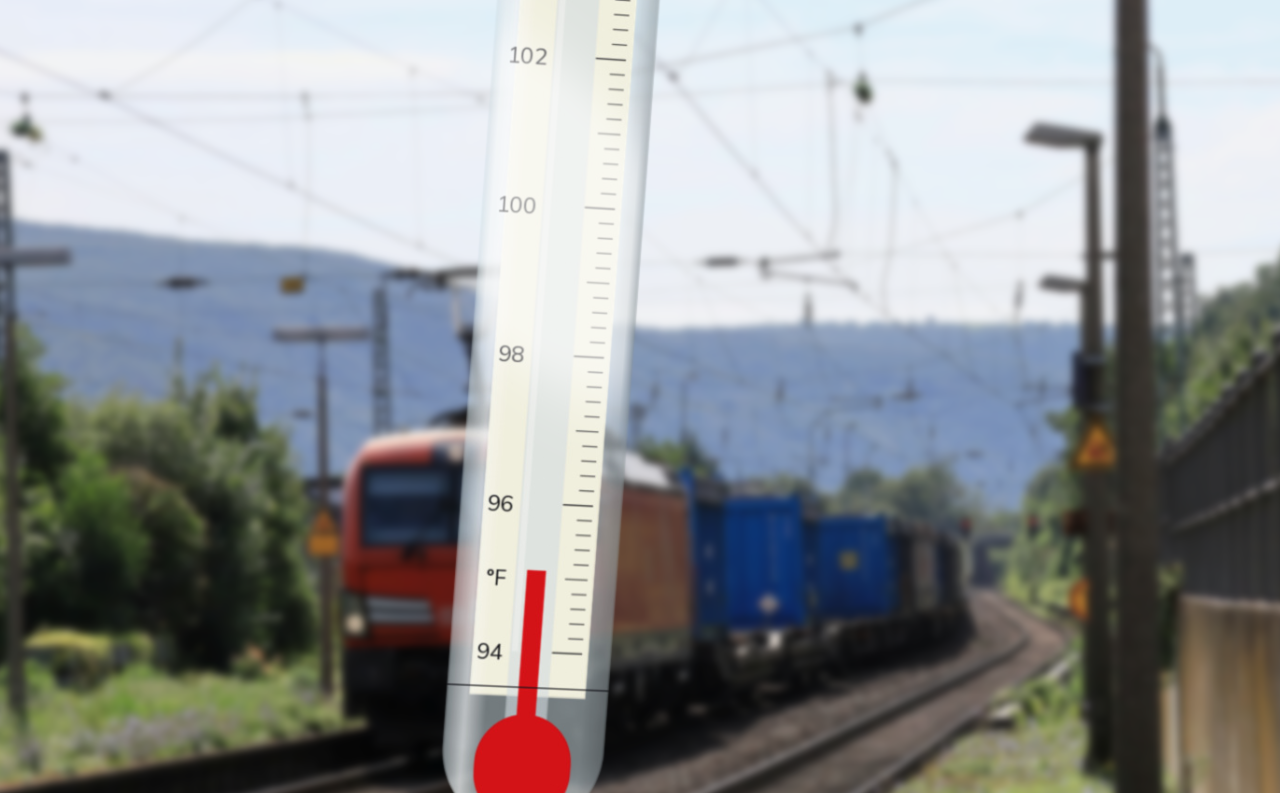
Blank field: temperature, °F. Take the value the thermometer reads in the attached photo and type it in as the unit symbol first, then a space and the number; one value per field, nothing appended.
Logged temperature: °F 95.1
